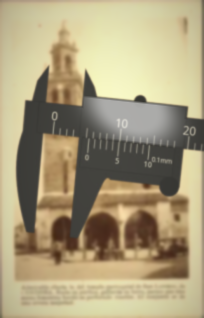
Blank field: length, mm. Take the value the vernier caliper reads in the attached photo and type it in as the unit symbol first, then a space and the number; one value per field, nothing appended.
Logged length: mm 5.4
